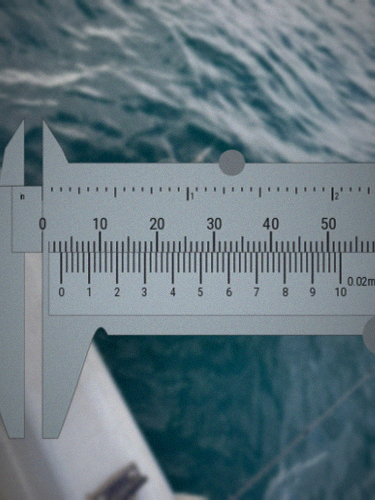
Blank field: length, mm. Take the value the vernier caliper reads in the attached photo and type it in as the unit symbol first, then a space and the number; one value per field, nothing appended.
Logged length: mm 3.2
